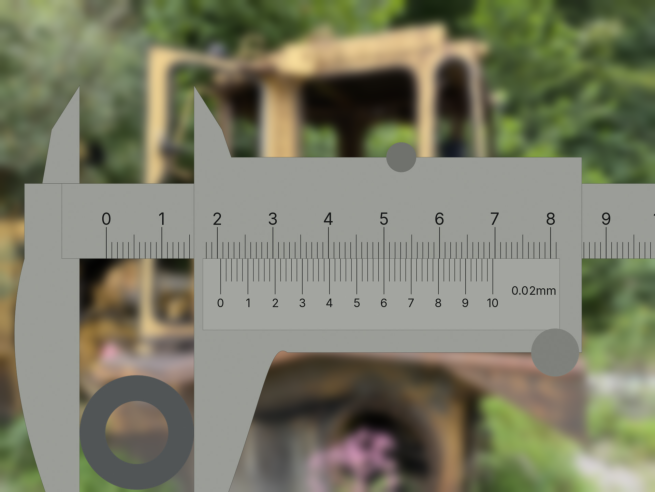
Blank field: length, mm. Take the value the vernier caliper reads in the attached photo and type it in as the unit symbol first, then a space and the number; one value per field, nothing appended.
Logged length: mm 20.6
